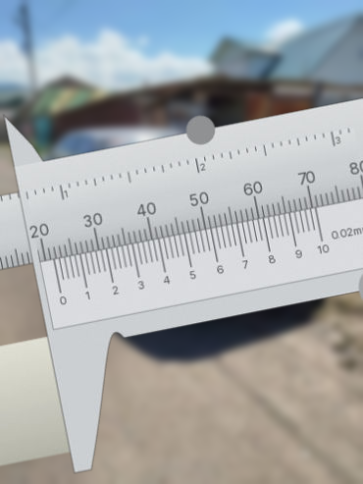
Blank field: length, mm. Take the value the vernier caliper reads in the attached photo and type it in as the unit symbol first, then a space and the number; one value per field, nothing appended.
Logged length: mm 21.6
